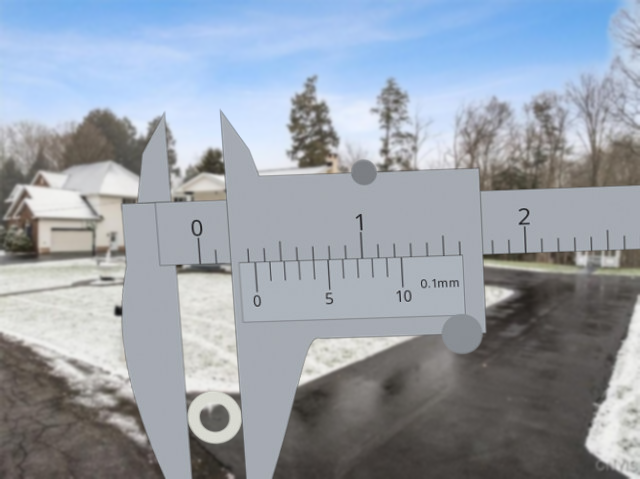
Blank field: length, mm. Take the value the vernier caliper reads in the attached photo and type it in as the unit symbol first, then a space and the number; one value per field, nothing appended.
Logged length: mm 3.4
